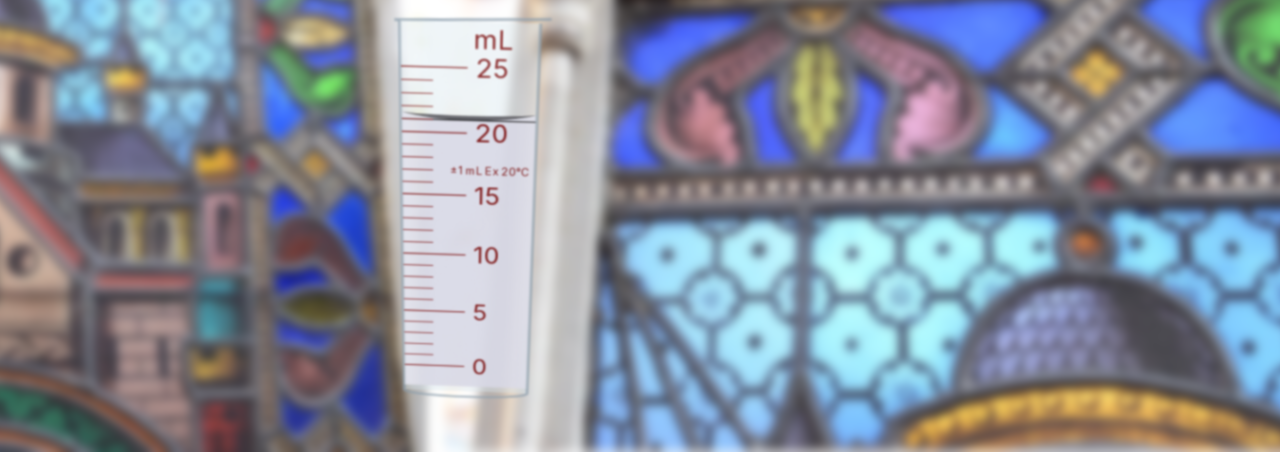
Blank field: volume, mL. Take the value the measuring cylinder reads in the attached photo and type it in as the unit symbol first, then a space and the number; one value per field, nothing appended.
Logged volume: mL 21
